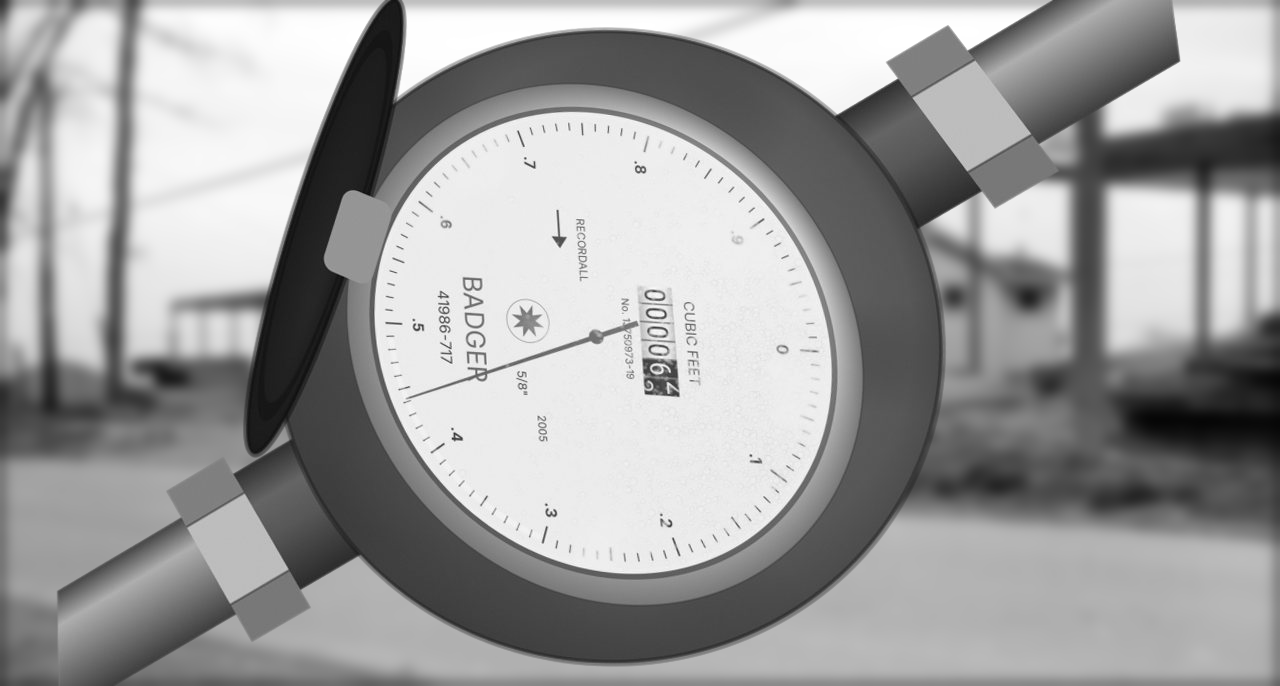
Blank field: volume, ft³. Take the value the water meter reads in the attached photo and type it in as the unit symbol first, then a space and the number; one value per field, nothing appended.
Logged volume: ft³ 62.44
